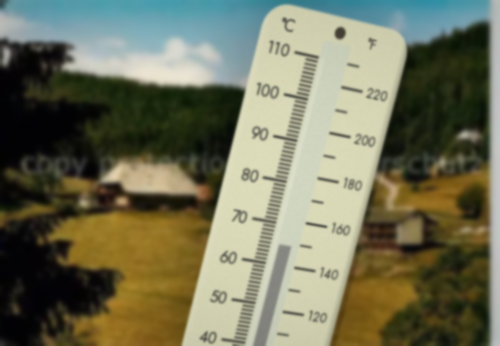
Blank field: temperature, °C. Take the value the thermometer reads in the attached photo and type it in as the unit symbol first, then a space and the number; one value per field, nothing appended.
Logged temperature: °C 65
